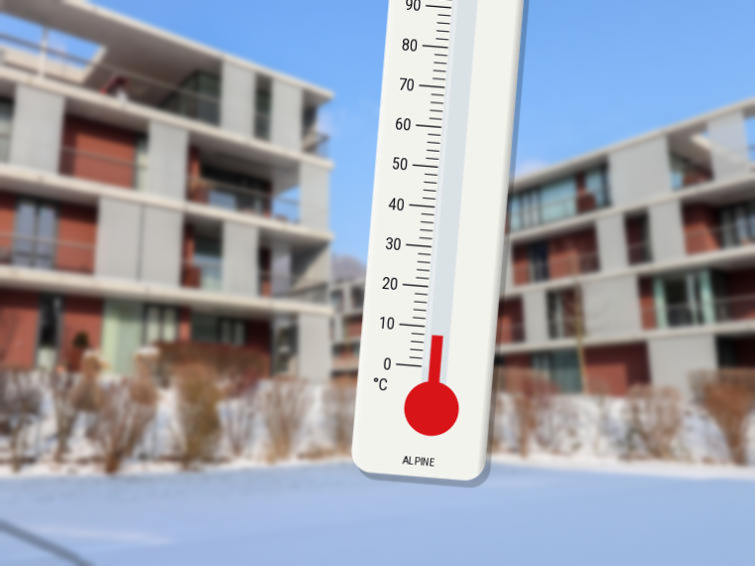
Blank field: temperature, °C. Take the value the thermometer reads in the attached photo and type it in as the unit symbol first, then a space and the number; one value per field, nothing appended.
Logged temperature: °C 8
